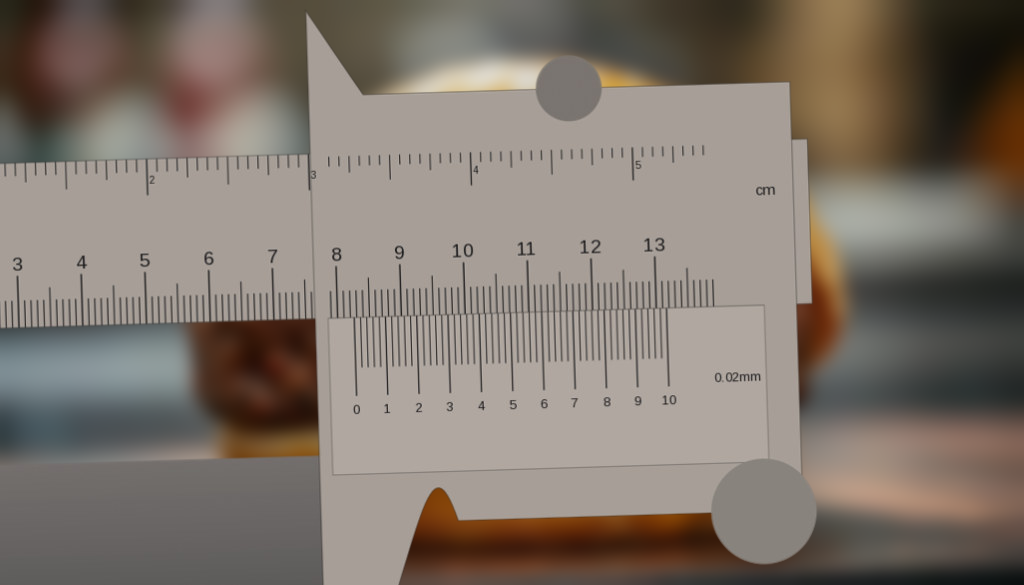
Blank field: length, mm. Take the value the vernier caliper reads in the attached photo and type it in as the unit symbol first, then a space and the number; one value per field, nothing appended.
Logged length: mm 82.6
